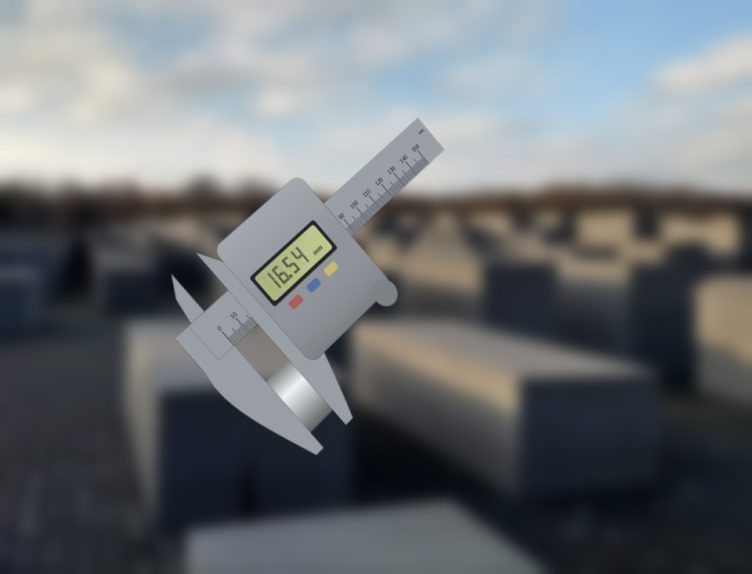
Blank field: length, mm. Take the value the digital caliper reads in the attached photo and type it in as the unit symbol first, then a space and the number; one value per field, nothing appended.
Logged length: mm 16.54
